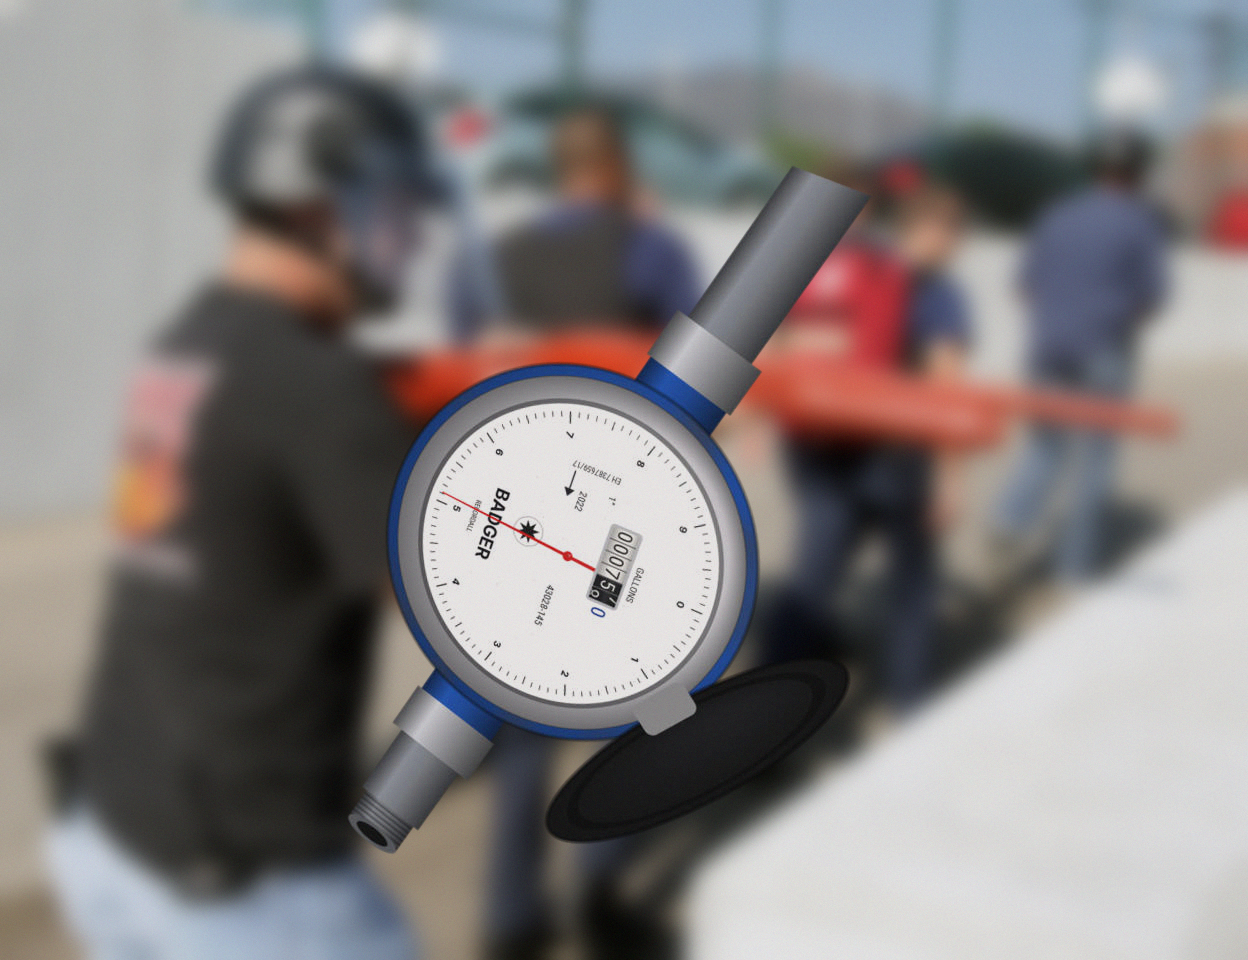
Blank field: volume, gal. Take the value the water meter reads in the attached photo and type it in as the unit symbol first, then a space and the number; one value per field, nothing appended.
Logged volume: gal 7575.1
